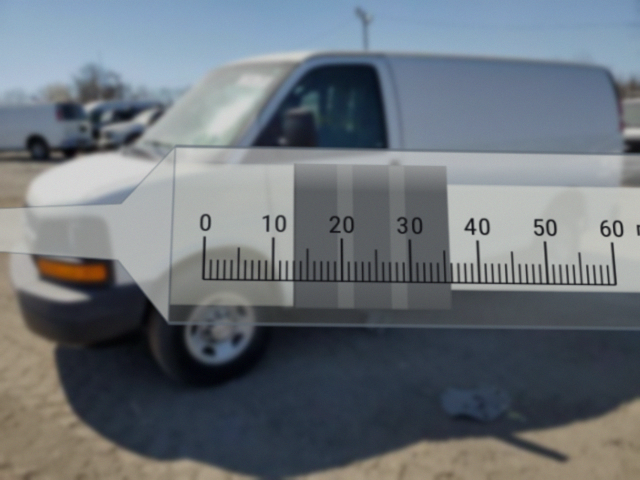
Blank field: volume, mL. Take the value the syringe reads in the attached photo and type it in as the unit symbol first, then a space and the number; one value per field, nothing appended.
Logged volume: mL 13
